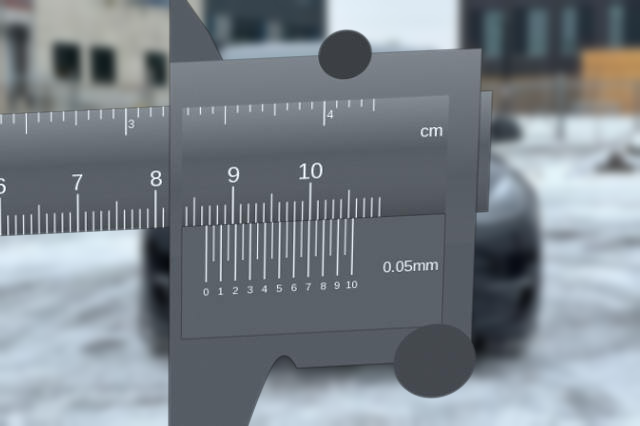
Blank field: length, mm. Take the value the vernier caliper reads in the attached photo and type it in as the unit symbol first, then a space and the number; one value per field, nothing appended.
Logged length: mm 86.6
